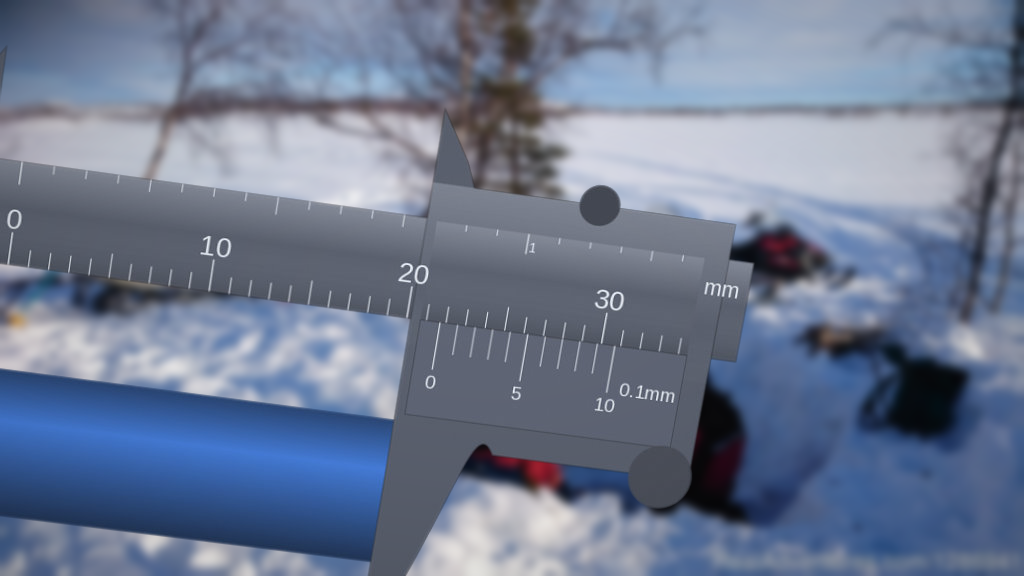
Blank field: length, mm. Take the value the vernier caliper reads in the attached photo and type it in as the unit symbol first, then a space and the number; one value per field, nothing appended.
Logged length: mm 21.7
